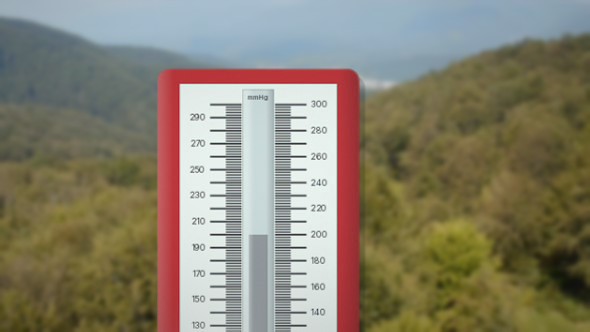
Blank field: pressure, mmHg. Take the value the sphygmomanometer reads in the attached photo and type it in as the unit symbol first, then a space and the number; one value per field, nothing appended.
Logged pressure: mmHg 200
